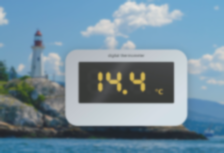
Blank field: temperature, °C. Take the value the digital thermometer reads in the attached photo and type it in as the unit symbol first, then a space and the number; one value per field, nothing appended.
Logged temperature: °C 14.4
